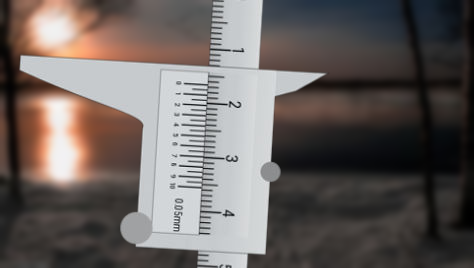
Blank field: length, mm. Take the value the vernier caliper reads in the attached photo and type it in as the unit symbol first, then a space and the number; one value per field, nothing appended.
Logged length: mm 16.6
